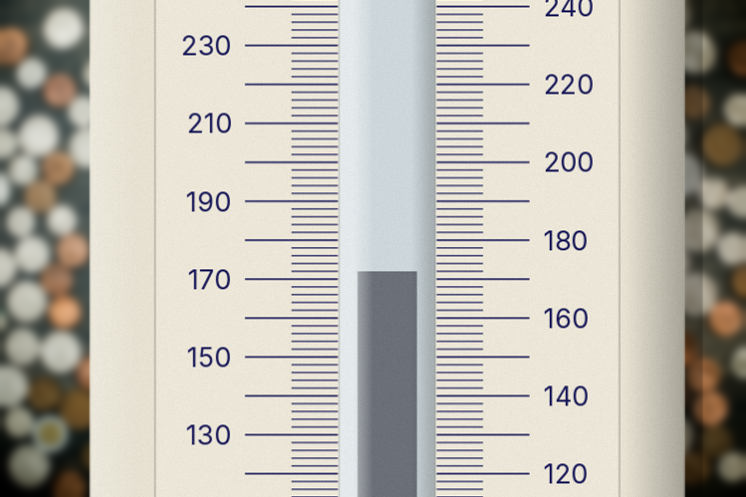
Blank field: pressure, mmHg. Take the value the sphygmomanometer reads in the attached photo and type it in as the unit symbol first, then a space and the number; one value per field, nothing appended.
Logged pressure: mmHg 172
